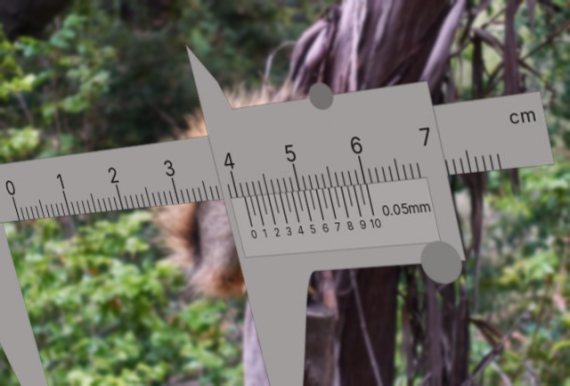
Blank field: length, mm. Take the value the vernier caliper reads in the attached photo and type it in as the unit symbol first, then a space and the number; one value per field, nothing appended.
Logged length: mm 41.2
